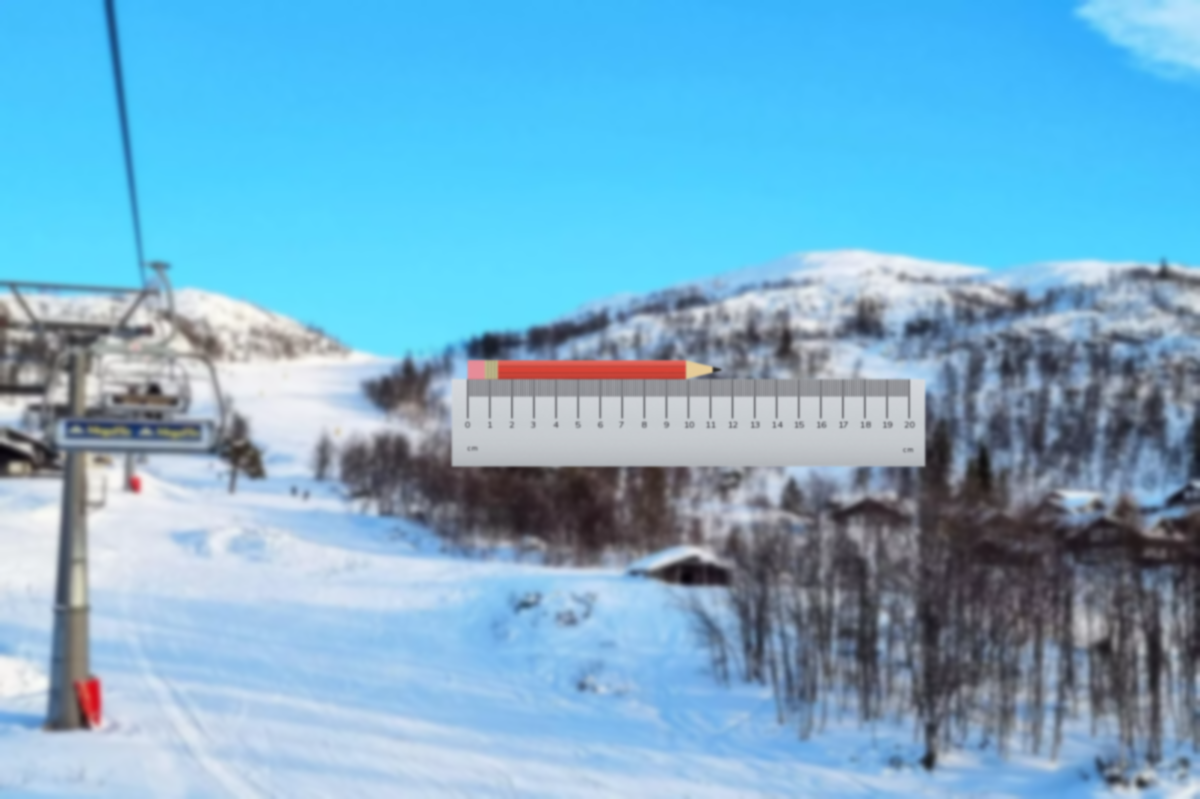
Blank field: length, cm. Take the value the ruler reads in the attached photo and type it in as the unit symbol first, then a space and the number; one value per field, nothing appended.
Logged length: cm 11.5
